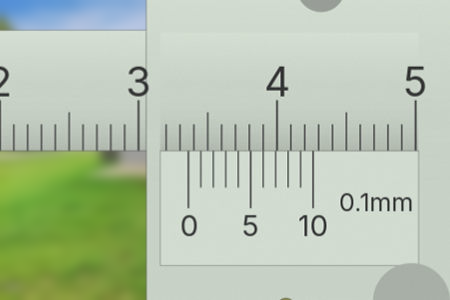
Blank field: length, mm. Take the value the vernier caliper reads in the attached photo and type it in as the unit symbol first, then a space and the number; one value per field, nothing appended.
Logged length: mm 33.6
